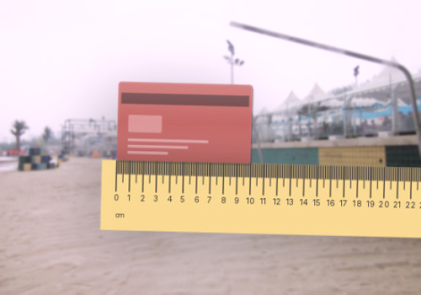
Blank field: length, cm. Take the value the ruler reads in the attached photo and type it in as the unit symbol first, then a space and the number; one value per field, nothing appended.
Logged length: cm 10
